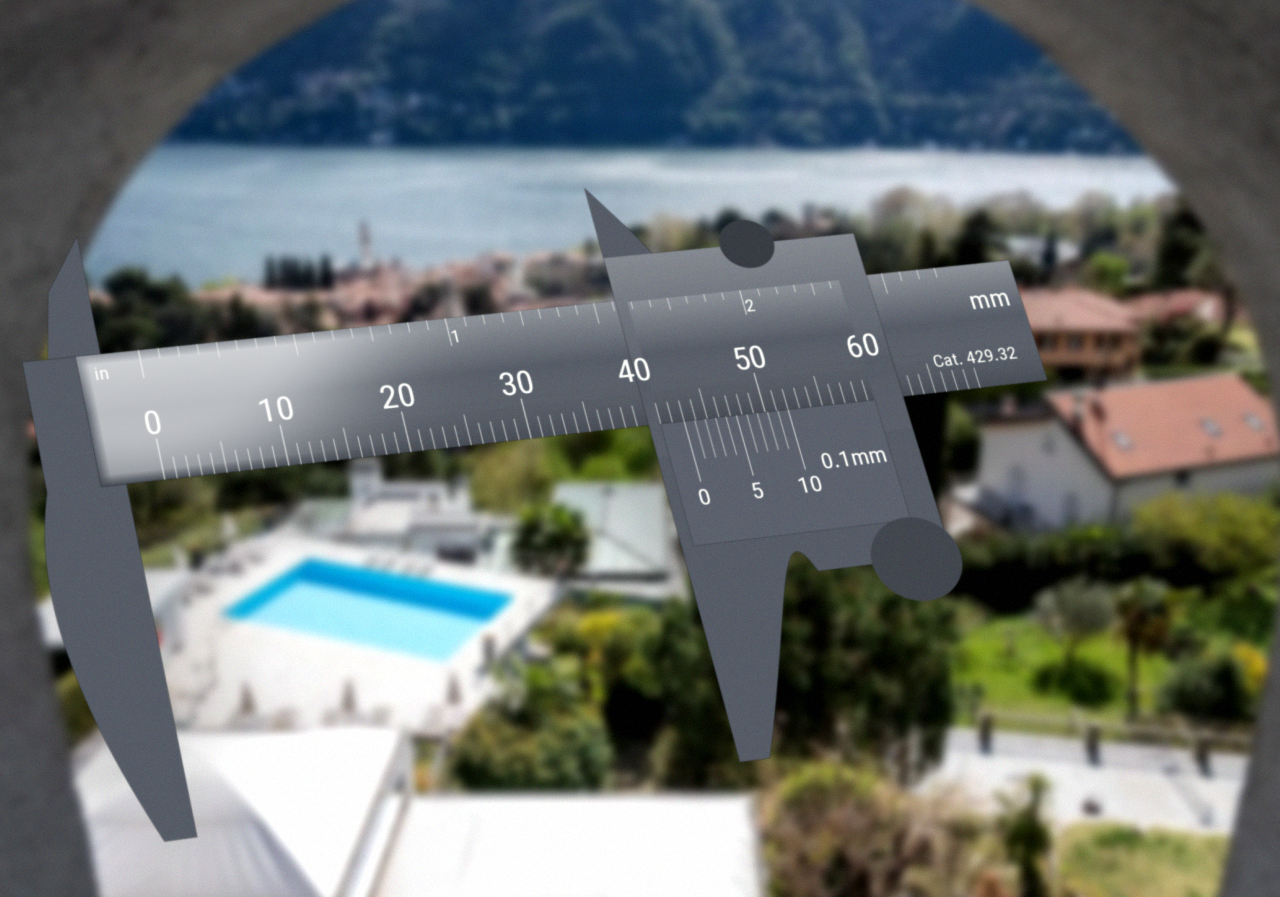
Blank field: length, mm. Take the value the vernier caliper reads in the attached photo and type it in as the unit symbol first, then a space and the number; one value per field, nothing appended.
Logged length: mm 43.0
